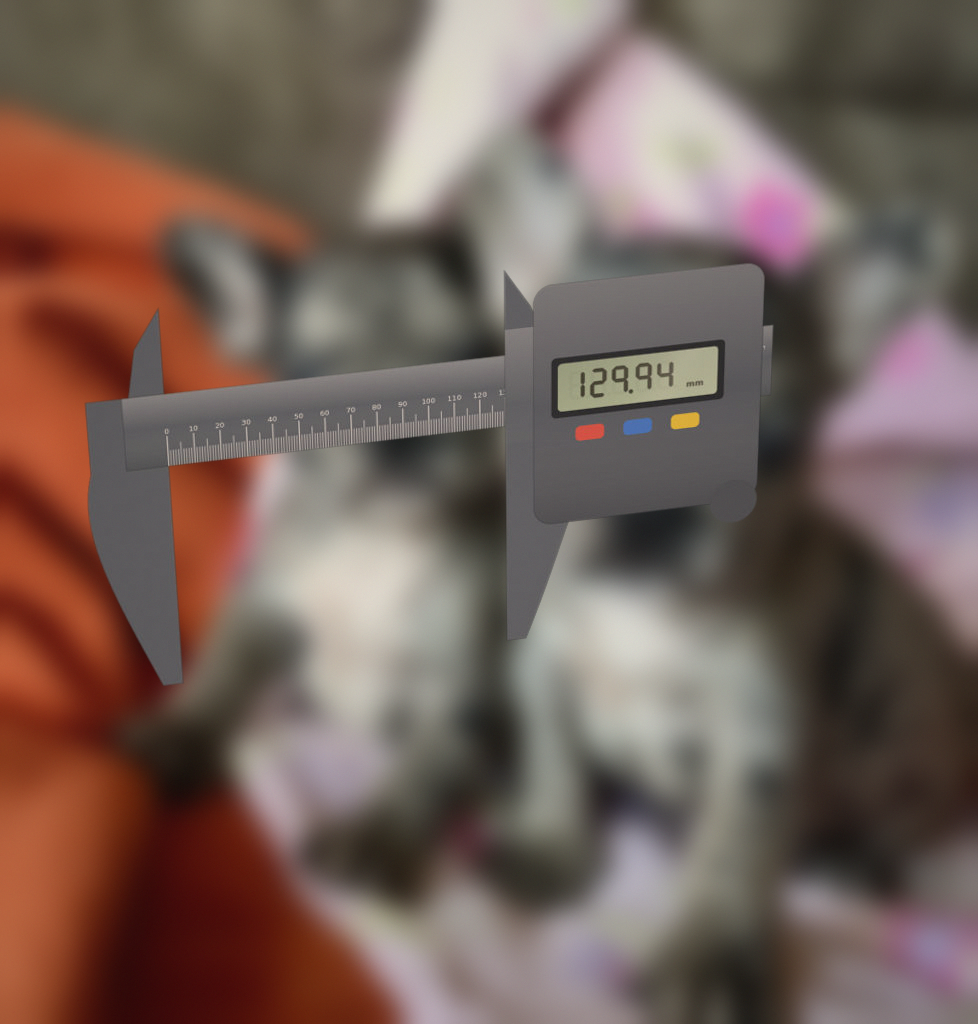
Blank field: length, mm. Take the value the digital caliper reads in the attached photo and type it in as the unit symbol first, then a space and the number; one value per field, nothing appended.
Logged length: mm 129.94
